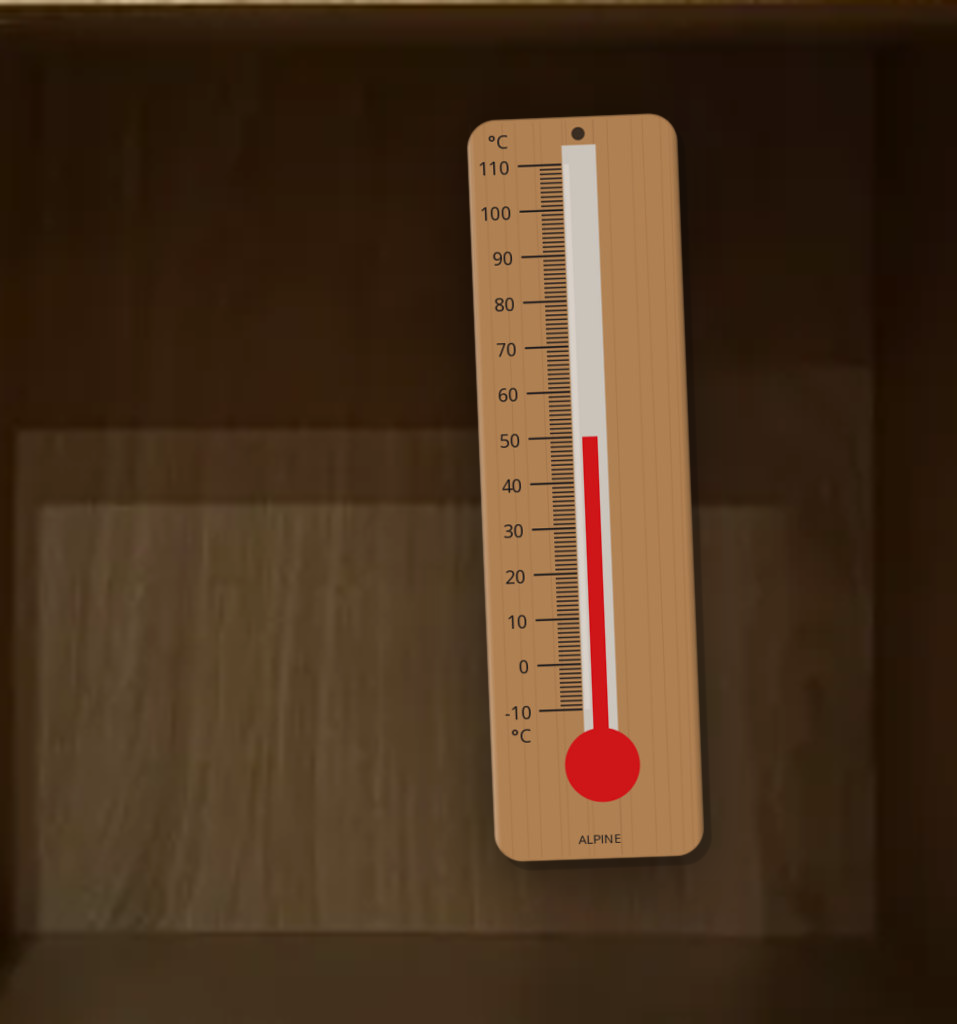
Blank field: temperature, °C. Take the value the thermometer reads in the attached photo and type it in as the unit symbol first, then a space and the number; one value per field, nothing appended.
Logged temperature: °C 50
